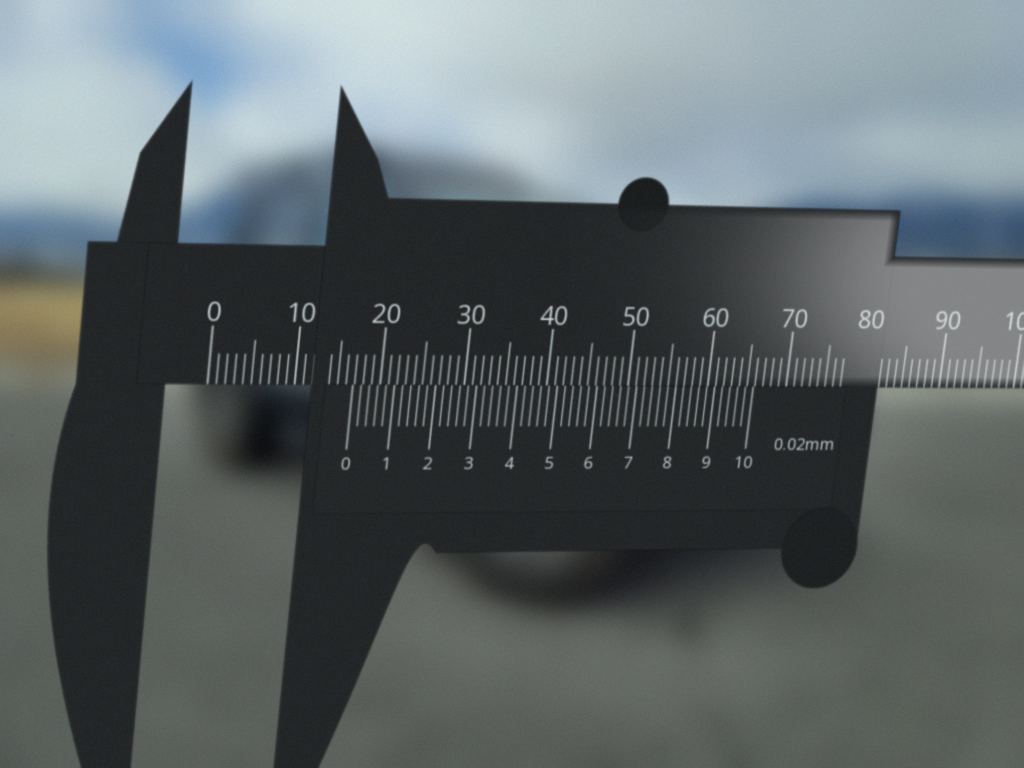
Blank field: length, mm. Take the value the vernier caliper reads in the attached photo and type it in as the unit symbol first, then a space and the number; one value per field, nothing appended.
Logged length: mm 16.8
